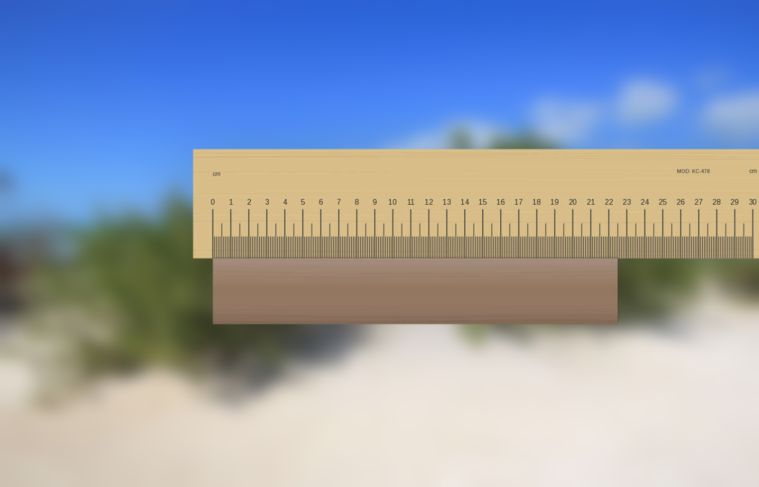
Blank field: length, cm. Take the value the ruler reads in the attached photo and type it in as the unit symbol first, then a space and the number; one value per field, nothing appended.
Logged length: cm 22.5
